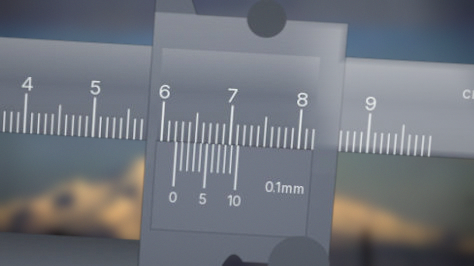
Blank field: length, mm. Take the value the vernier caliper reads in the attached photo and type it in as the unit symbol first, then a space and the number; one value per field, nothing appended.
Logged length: mm 62.2
